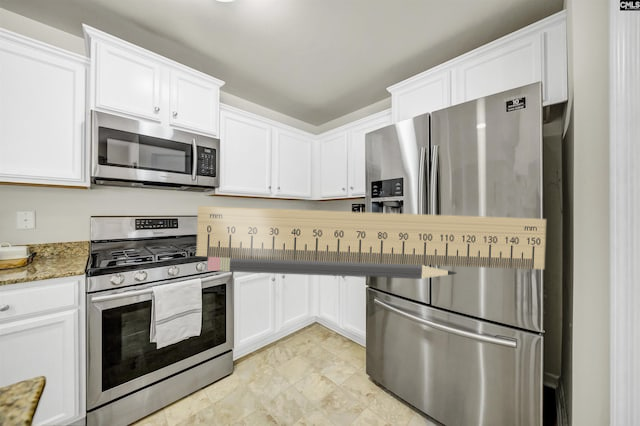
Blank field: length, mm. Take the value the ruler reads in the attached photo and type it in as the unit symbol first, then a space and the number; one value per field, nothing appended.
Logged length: mm 115
